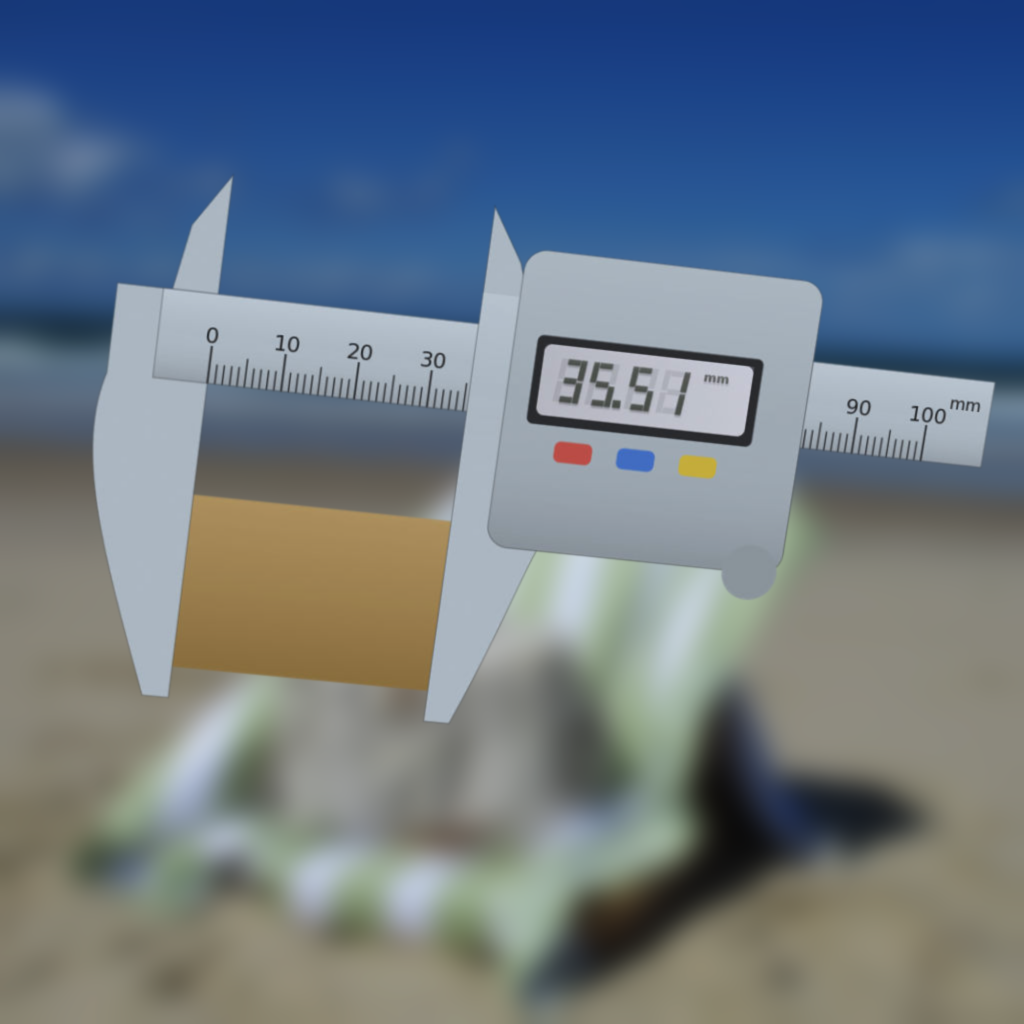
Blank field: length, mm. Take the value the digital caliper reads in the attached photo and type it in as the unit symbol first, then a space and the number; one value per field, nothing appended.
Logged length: mm 35.51
